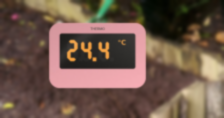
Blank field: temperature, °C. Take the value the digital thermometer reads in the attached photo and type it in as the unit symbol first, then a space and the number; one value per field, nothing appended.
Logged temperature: °C 24.4
